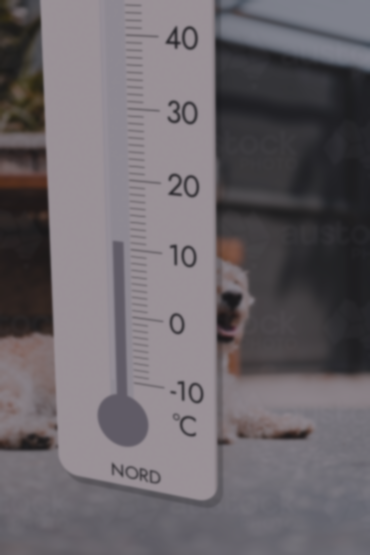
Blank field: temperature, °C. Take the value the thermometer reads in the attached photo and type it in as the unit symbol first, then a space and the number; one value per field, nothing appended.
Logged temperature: °C 11
